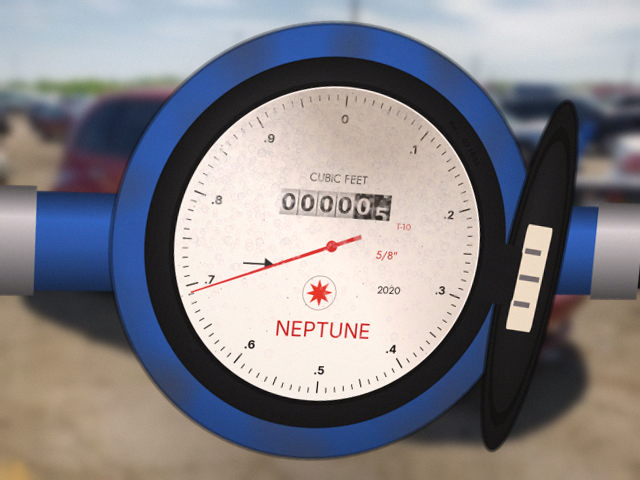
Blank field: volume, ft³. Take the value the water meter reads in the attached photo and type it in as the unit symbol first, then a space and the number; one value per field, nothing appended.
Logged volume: ft³ 4.69
